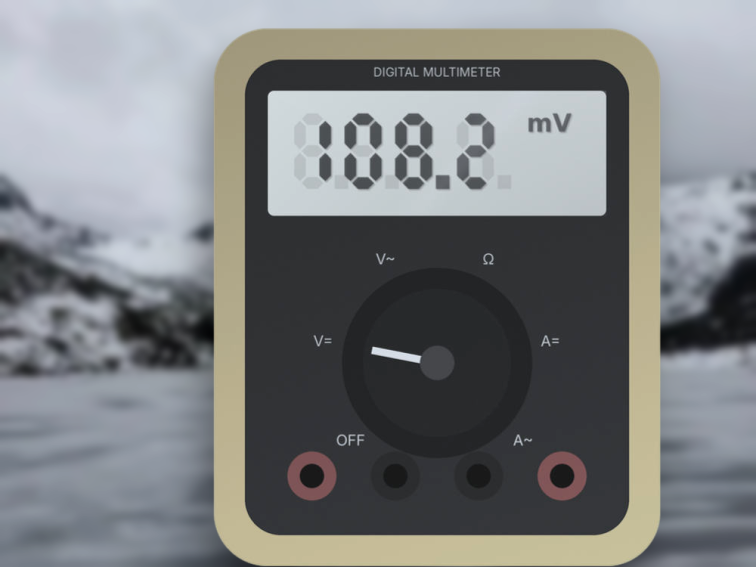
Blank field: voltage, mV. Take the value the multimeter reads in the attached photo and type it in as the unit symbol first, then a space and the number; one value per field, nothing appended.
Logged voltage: mV 108.2
